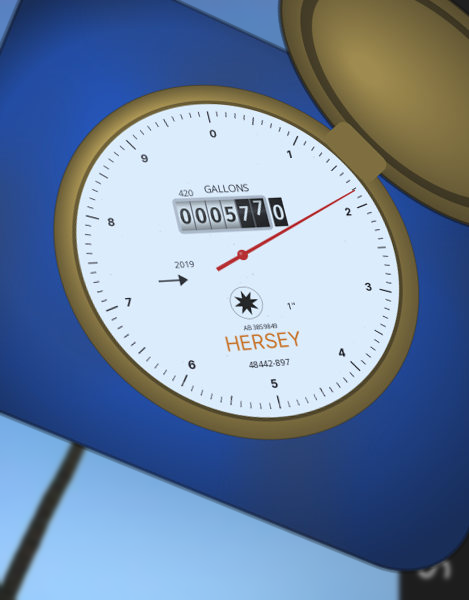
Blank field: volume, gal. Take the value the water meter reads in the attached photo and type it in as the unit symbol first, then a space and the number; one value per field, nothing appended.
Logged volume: gal 5771.8
